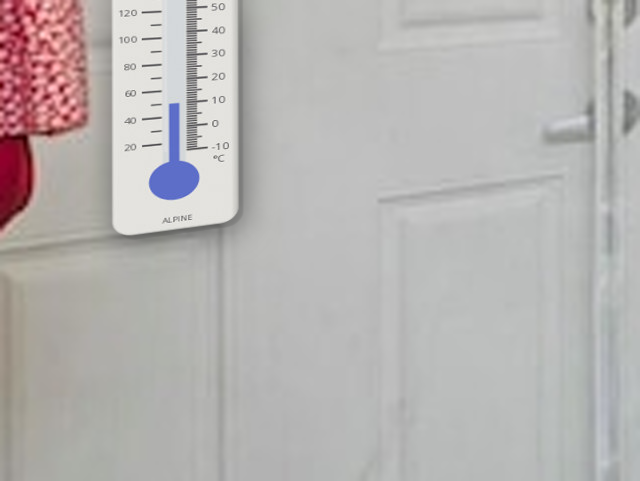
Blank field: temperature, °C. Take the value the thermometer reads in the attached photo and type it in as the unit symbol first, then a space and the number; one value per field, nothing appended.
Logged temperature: °C 10
